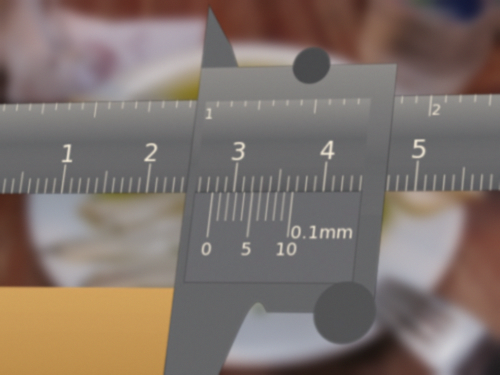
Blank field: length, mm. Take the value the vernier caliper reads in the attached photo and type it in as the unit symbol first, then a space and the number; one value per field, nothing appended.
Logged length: mm 27.6
